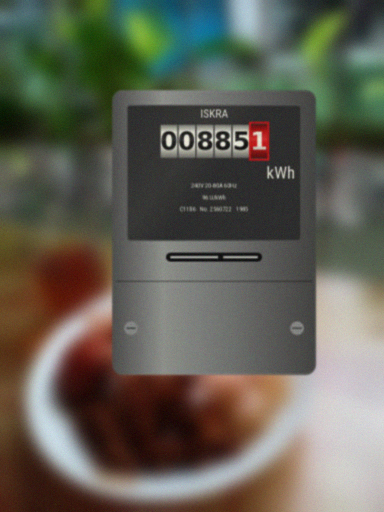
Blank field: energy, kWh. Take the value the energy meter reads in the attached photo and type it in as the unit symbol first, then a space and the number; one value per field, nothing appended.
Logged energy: kWh 885.1
